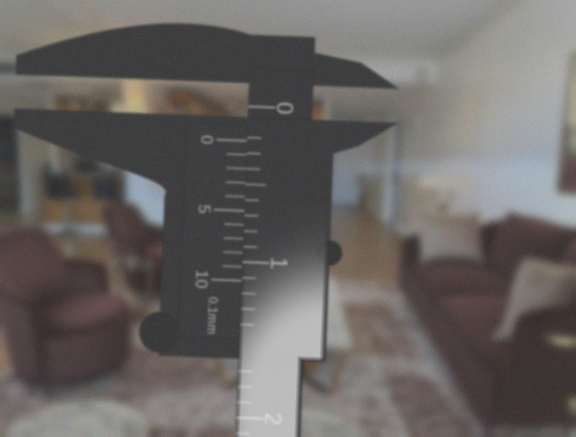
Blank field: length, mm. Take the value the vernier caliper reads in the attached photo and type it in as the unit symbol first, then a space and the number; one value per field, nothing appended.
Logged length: mm 2.2
